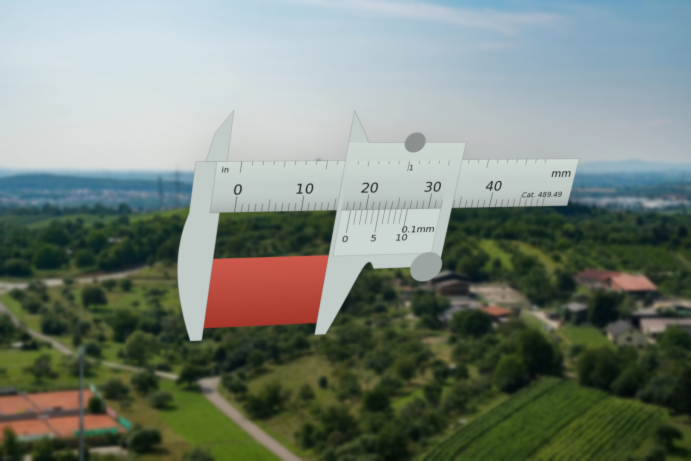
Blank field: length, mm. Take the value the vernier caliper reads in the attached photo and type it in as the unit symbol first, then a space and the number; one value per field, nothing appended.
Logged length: mm 17.6
